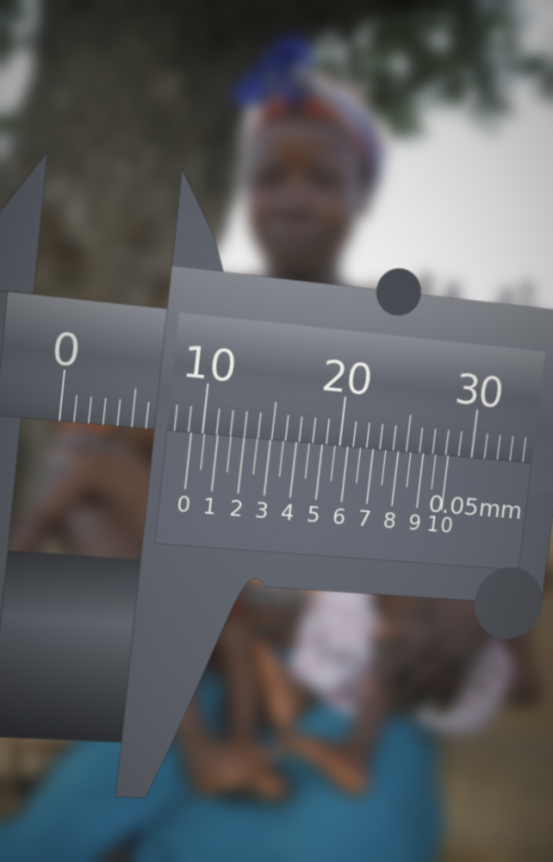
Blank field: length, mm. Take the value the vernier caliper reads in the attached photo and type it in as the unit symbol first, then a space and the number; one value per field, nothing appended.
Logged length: mm 9.2
